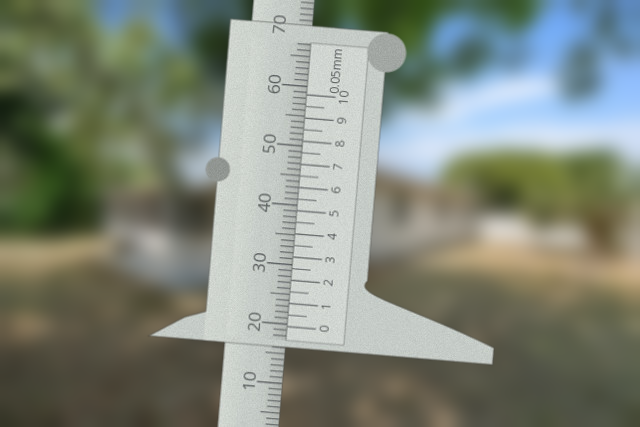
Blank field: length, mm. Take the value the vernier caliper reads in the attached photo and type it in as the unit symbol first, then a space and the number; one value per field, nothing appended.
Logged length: mm 19.6
